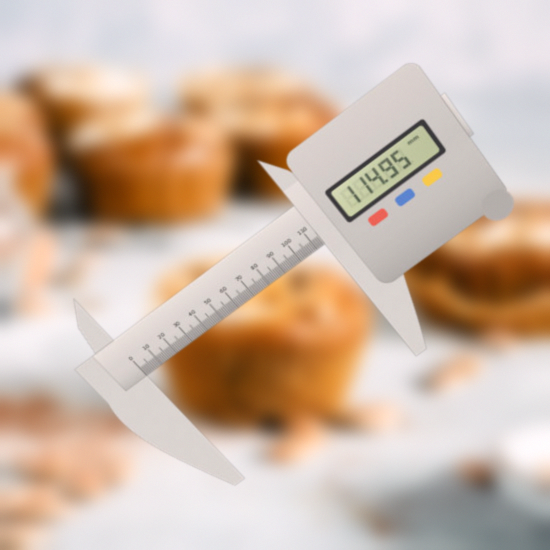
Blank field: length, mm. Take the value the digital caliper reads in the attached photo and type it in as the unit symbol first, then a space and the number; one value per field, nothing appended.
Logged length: mm 114.95
